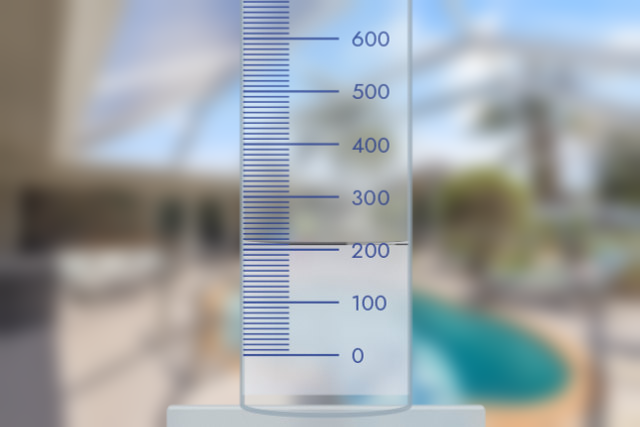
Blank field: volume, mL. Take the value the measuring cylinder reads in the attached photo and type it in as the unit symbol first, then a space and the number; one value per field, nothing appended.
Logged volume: mL 210
